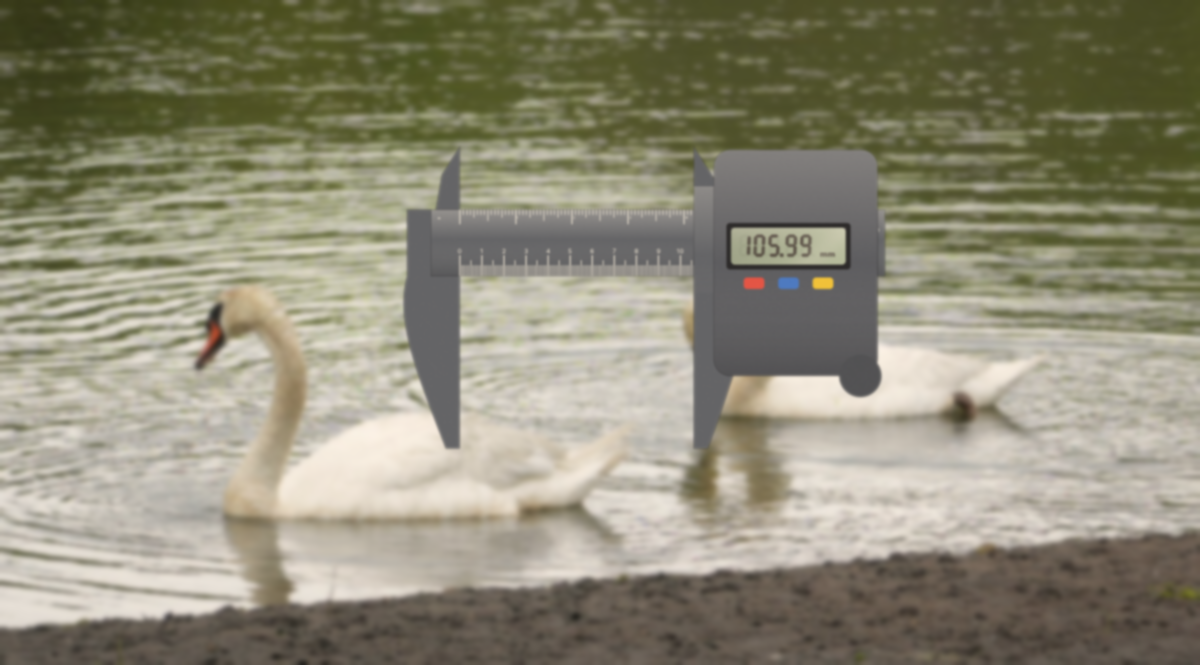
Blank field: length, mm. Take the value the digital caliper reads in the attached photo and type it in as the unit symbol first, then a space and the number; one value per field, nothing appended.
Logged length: mm 105.99
